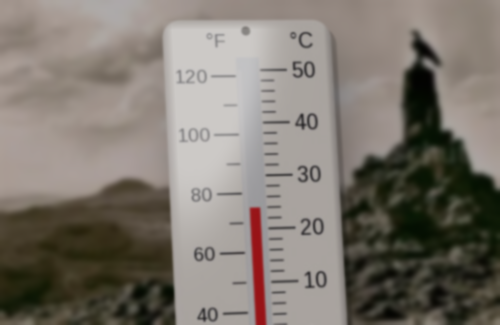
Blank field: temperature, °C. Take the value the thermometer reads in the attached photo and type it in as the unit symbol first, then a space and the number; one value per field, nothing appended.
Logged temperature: °C 24
